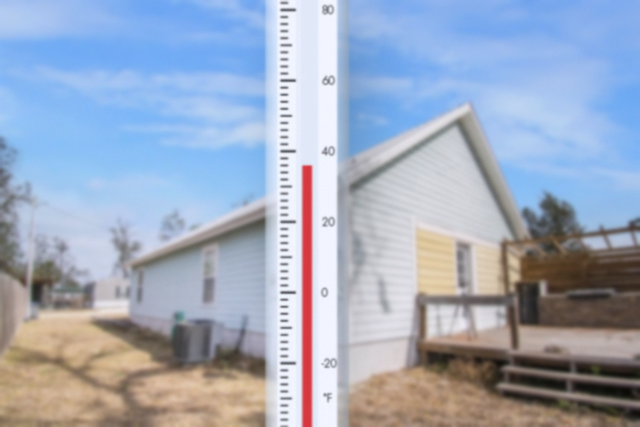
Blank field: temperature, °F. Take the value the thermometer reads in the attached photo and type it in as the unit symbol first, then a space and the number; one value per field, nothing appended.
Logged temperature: °F 36
